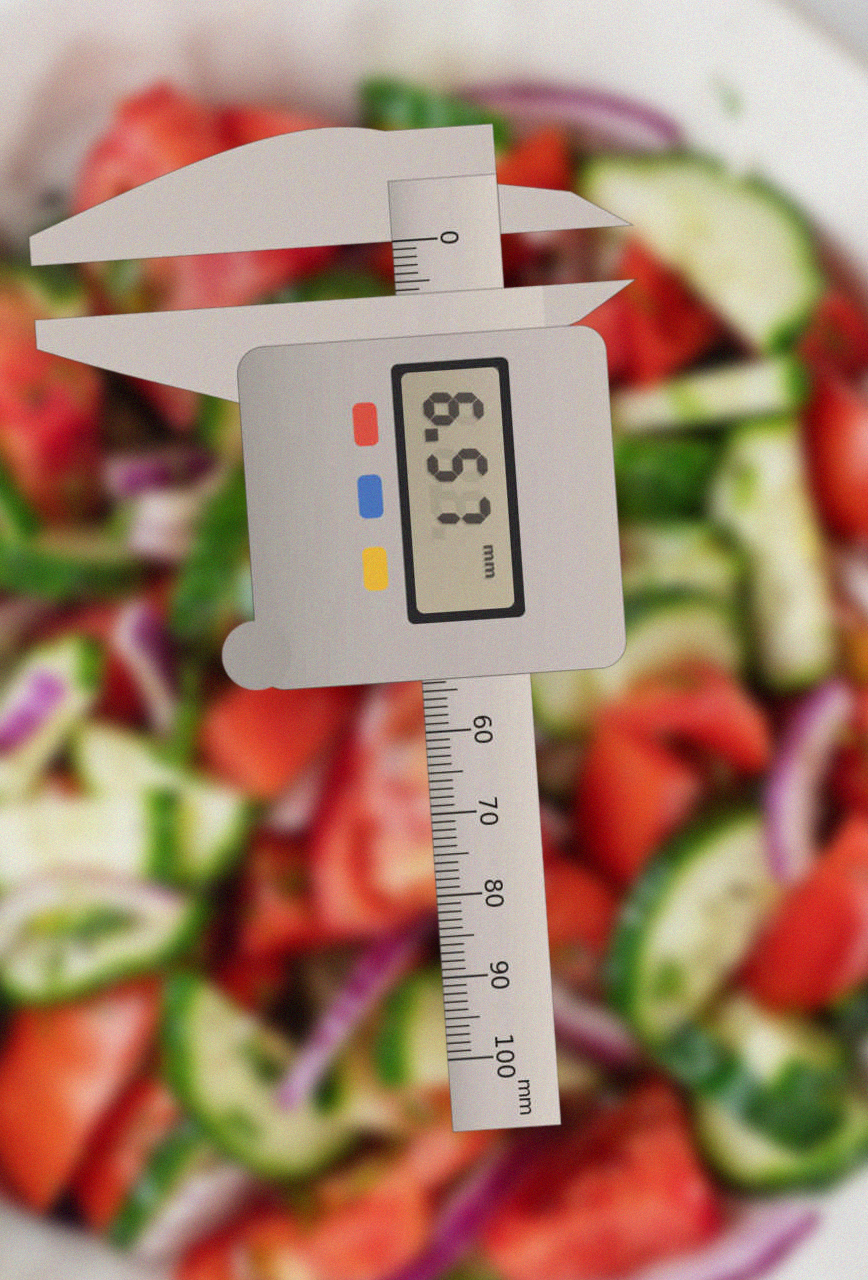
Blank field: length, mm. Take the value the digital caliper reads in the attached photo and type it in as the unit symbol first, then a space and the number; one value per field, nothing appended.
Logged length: mm 6.57
